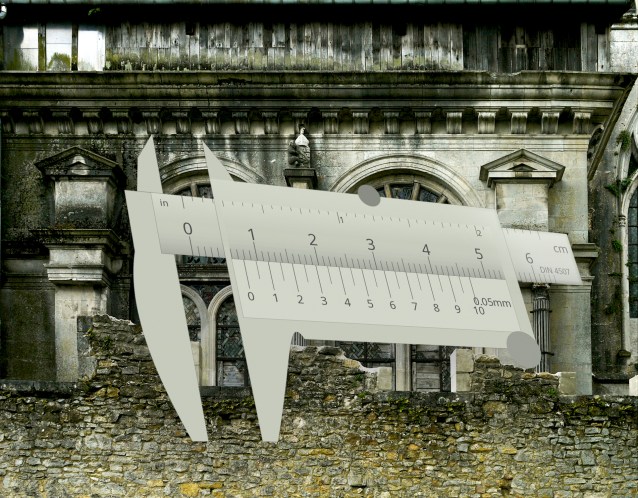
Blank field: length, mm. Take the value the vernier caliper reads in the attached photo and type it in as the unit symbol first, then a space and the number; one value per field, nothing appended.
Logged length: mm 7.8
